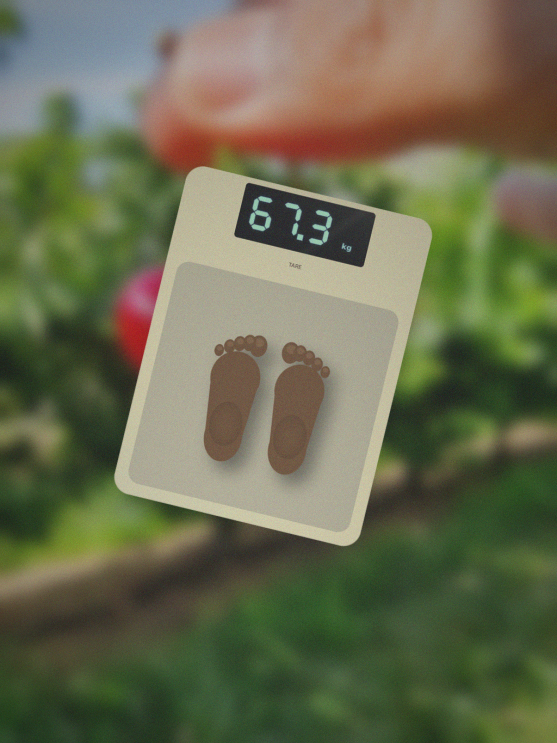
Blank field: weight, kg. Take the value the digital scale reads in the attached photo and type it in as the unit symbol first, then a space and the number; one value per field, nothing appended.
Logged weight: kg 67.3
